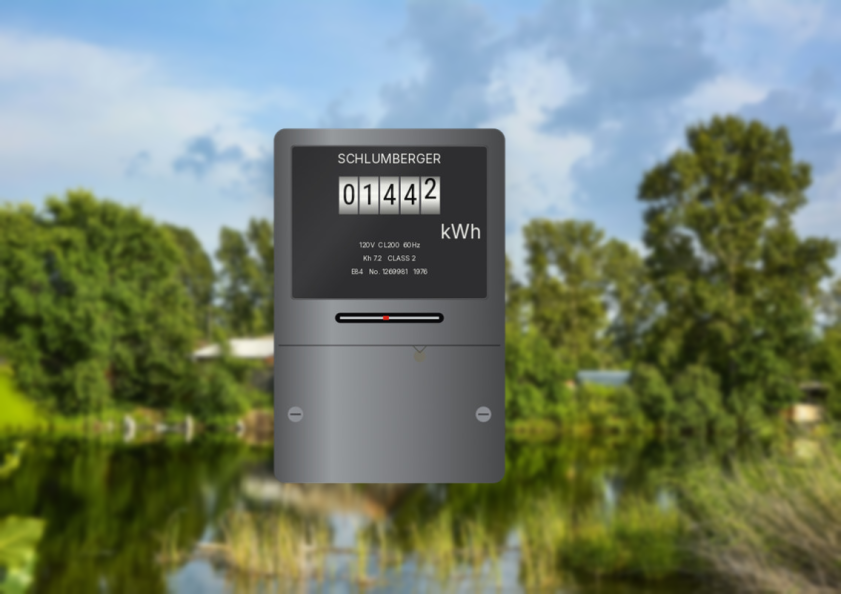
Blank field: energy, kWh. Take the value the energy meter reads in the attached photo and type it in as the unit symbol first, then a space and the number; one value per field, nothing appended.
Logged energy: kWh 1442
